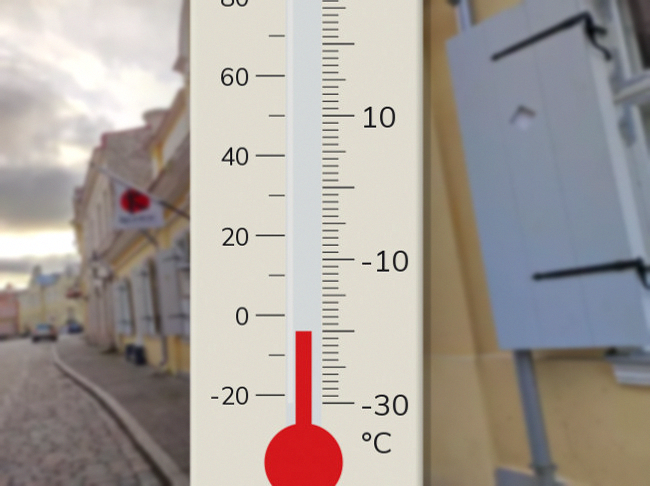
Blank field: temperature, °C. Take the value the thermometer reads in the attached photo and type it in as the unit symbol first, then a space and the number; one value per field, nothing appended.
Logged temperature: °C -20
